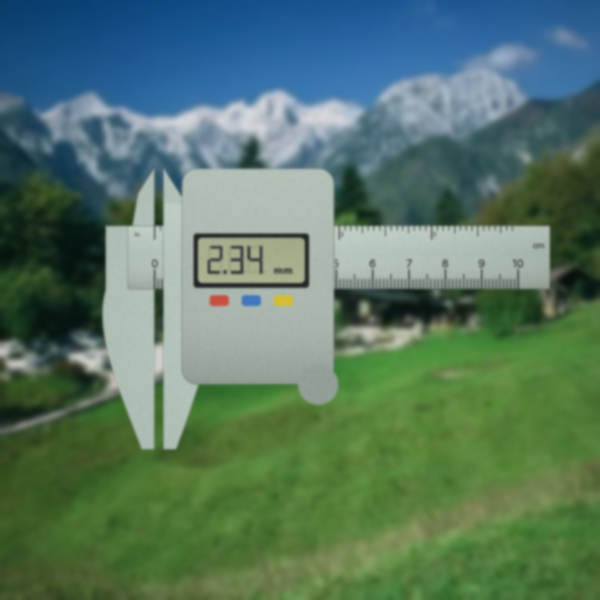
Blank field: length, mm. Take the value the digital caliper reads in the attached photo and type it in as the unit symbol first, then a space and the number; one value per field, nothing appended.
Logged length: mm 2.34
